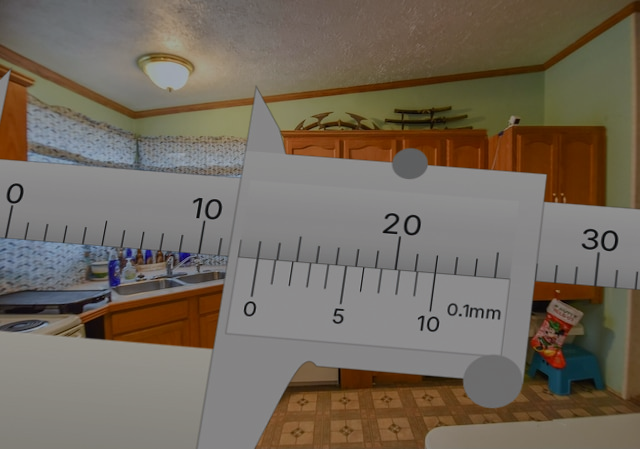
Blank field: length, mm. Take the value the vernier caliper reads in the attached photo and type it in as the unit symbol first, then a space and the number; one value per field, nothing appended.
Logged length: mm 13.0
